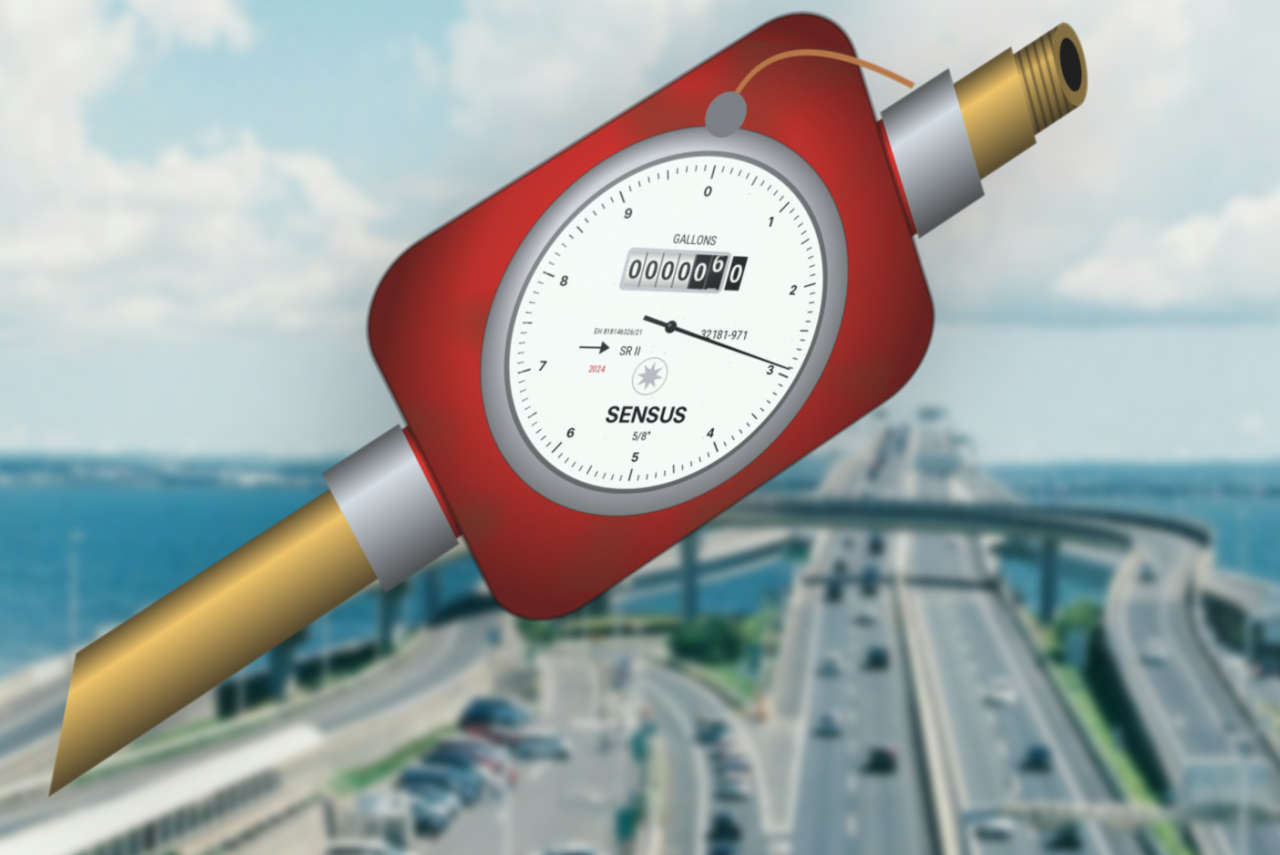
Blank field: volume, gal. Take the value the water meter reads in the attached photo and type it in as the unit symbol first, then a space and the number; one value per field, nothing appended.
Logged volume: gal 62.9
